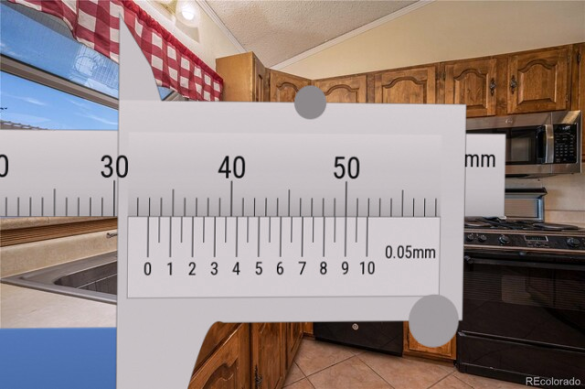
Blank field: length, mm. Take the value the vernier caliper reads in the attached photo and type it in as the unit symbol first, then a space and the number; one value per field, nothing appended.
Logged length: mm 32.9
